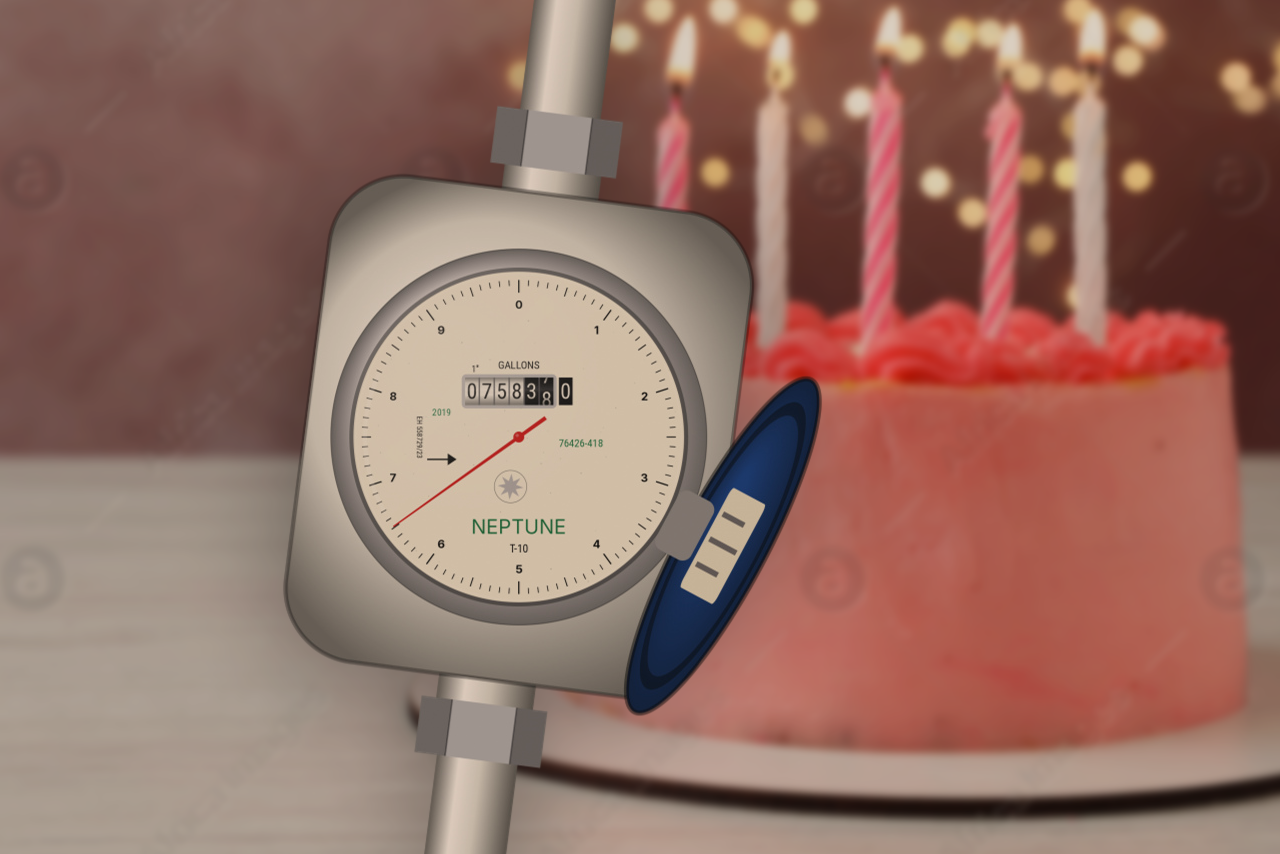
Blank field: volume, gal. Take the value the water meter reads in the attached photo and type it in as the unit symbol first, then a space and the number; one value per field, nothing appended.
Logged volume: gal 758376.5
